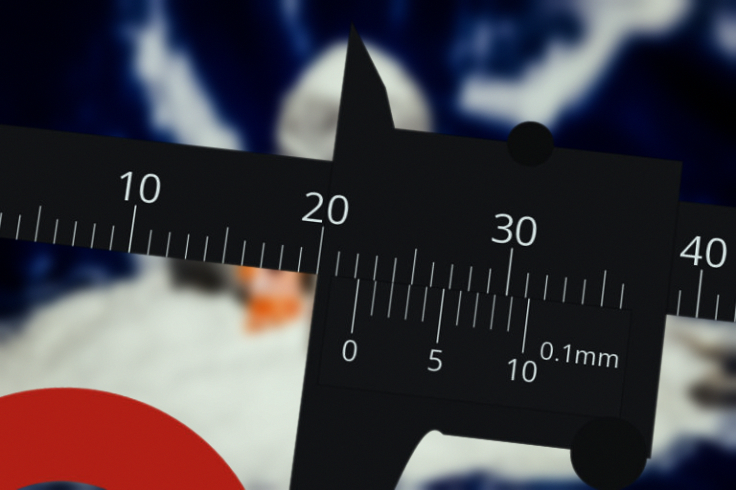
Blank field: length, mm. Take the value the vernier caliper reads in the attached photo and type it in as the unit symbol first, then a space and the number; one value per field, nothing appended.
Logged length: mm 22.2
